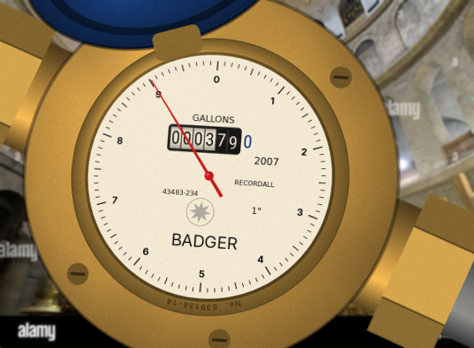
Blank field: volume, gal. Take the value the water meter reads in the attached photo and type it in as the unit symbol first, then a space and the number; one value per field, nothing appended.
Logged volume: gal 3789.0
